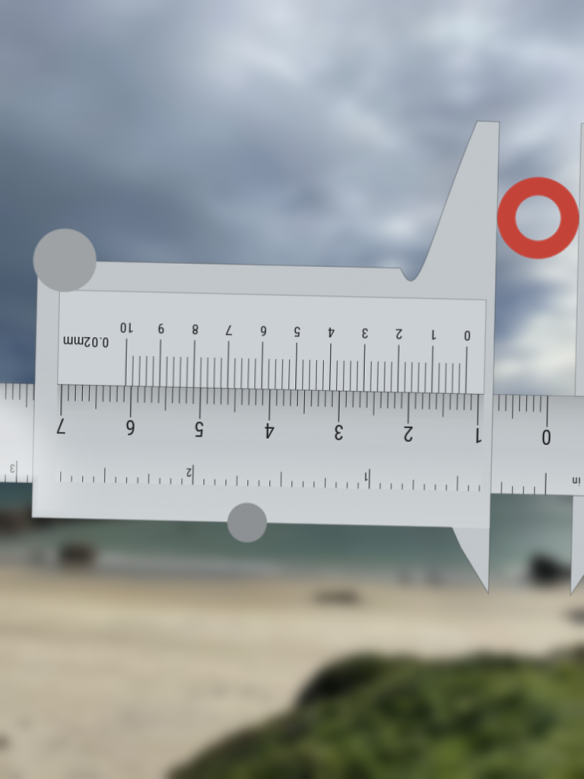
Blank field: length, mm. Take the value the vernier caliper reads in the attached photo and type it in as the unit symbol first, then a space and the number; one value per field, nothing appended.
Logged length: mm 11.8
